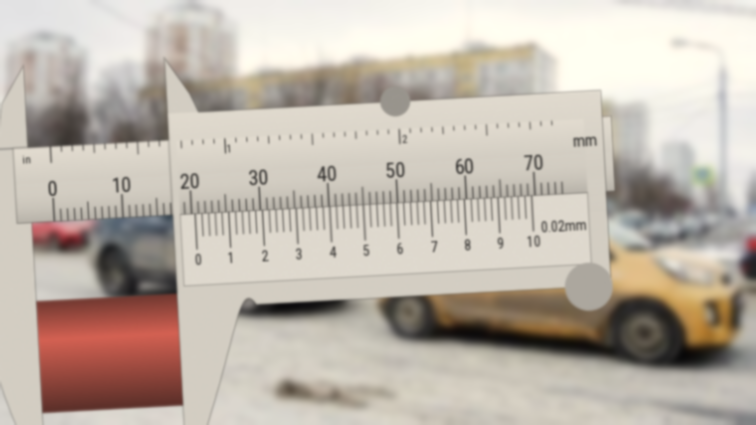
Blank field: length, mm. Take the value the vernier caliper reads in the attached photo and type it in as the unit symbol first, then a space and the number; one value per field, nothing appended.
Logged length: mm 20.5
